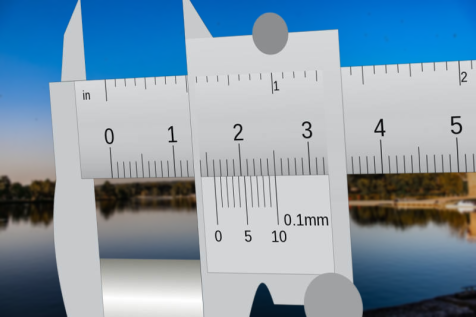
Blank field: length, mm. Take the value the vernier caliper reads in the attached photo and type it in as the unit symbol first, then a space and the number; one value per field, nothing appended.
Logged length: mm 16.0
